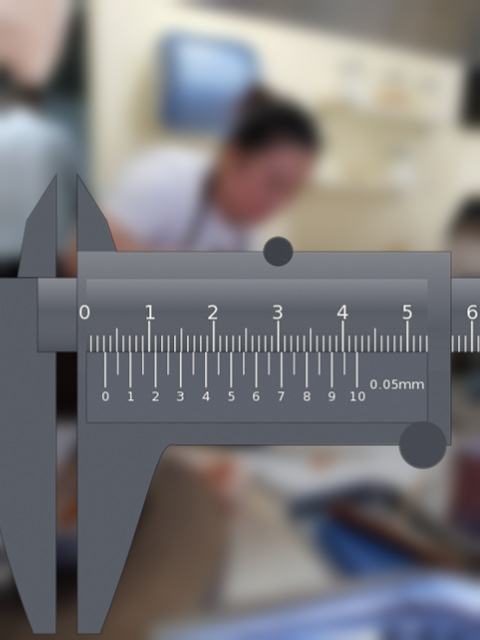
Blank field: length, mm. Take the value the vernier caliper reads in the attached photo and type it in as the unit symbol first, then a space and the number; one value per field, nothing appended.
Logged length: mm 3.2
